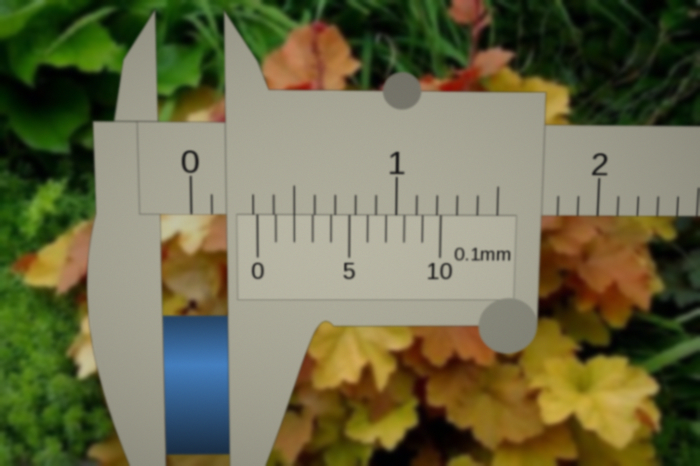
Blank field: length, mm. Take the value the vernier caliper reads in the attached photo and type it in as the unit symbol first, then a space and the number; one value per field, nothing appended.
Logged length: mm 3.2
